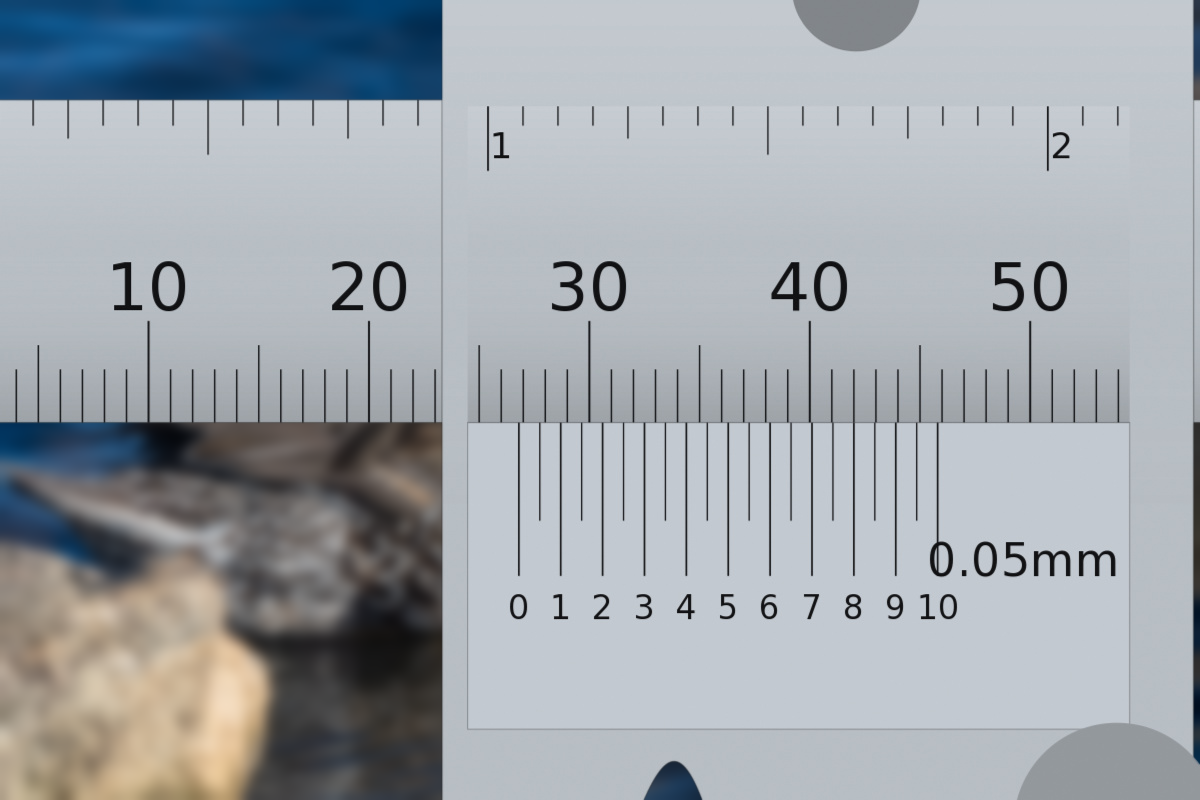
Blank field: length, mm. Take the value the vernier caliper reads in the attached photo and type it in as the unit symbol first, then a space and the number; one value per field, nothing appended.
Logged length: mm 26.8
